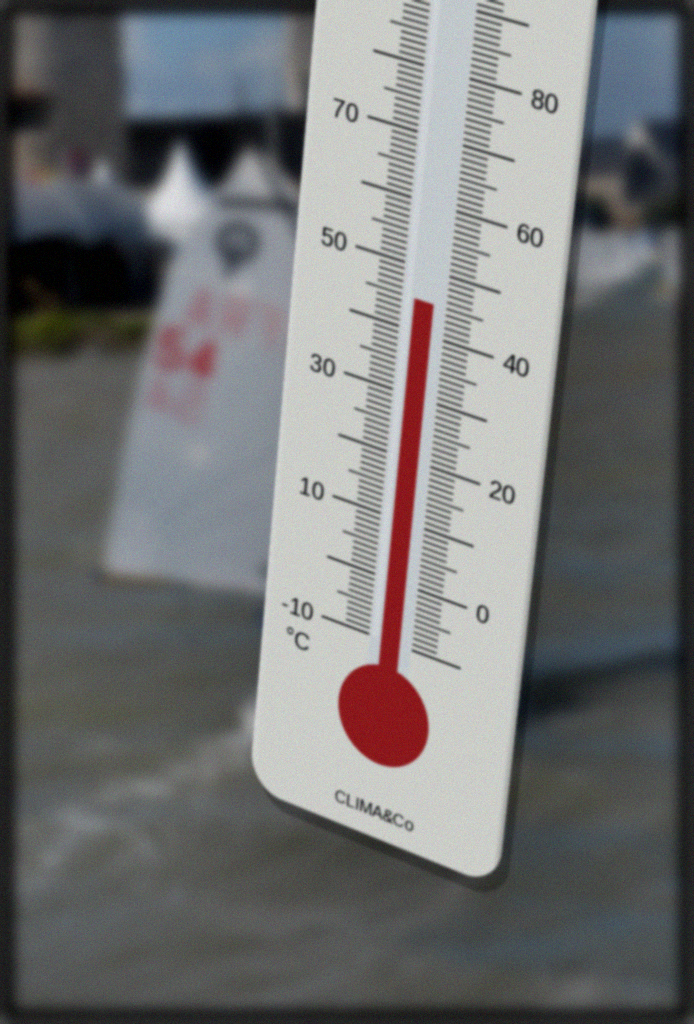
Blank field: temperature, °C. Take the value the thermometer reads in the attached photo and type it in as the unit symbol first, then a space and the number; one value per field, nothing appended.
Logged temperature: °C 45
